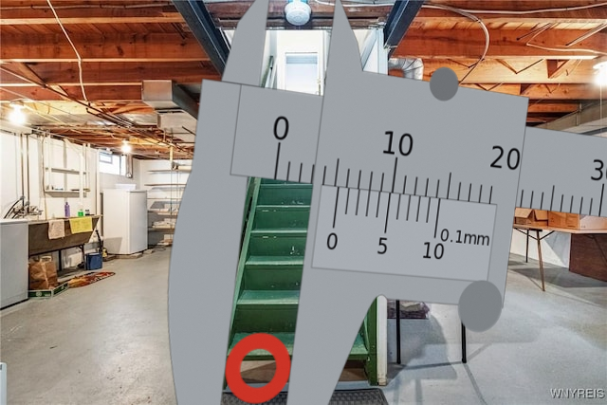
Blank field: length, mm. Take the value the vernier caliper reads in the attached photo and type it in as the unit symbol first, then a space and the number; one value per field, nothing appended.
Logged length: mm 5.3
